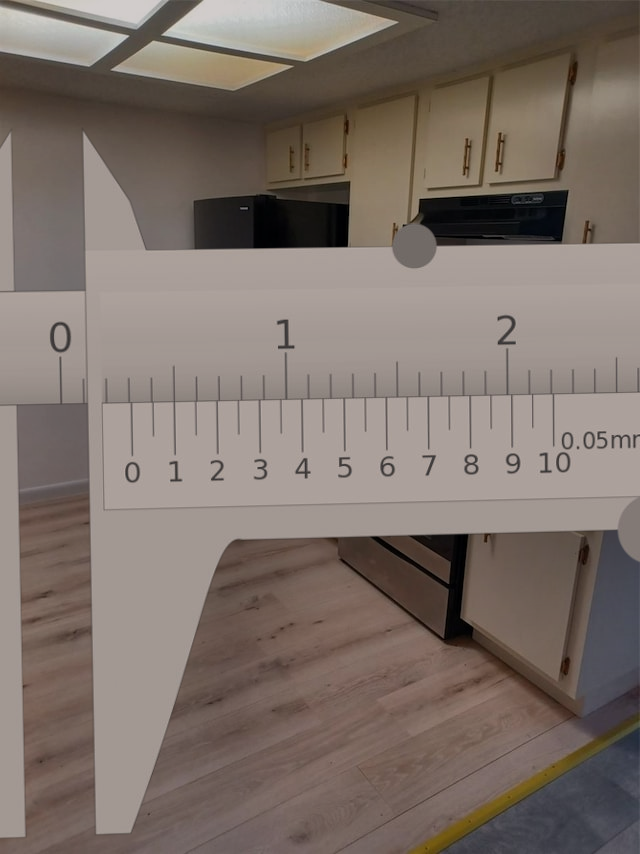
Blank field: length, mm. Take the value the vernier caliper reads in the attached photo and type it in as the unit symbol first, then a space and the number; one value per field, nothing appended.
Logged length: mm 3.1
